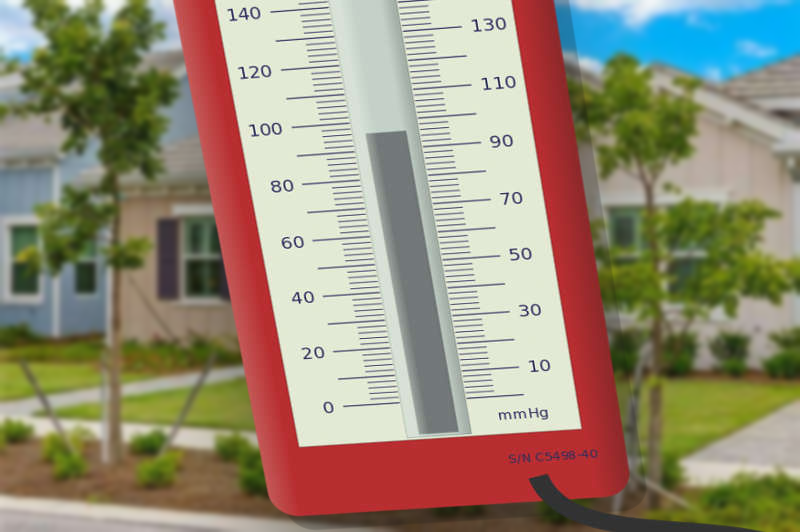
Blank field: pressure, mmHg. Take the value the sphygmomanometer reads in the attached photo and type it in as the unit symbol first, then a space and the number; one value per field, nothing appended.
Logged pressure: mmHg 96
